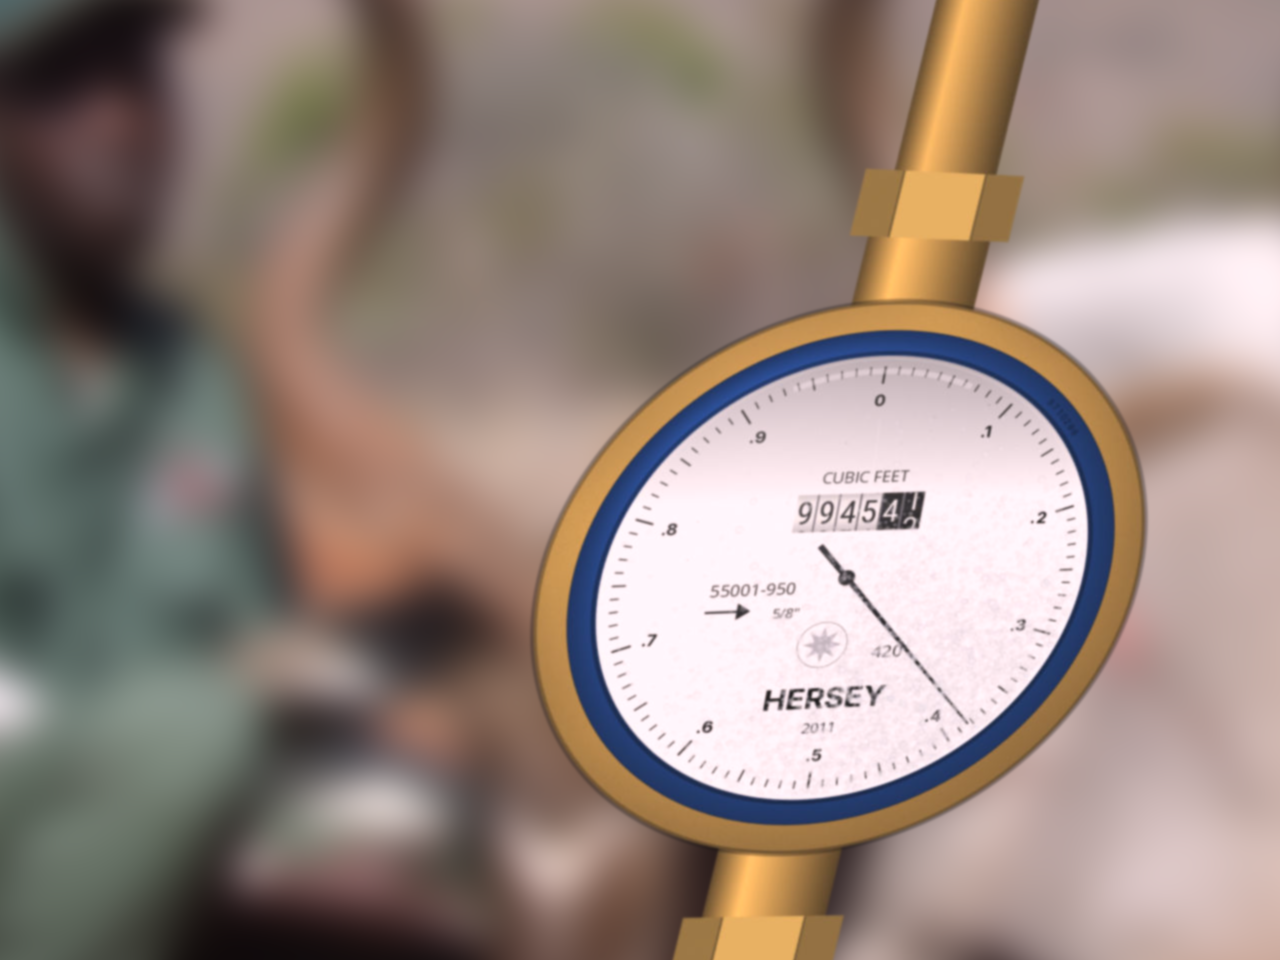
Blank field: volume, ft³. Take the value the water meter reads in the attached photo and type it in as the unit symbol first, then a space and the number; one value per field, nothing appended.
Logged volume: ft³ 994541.38
